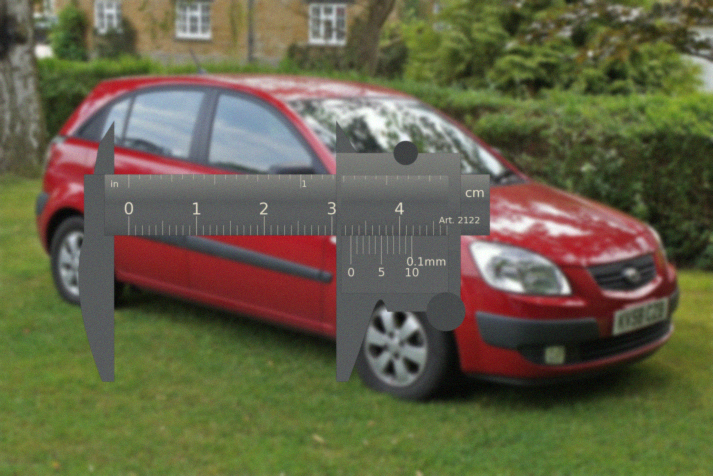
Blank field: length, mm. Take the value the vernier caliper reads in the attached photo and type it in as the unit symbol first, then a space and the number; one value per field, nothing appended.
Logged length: mm 32.8
